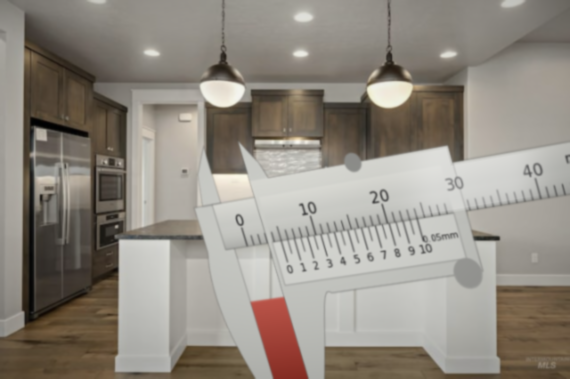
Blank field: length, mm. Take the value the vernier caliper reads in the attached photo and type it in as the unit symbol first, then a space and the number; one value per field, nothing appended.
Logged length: mm 5.0
